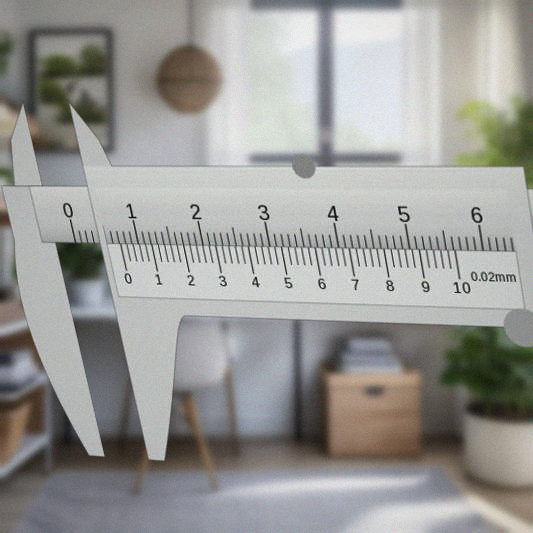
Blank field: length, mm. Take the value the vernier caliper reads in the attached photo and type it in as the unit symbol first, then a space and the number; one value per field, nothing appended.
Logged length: mm 7.2
